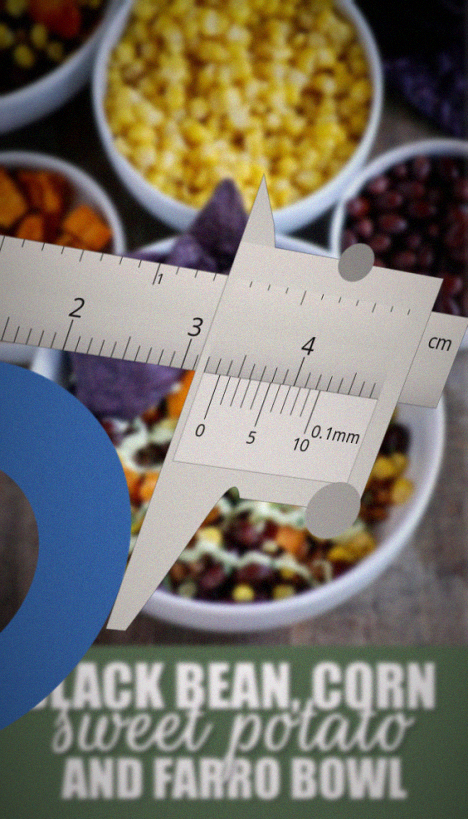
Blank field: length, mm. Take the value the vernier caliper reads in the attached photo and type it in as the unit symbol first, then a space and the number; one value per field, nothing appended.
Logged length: mm 33.4
